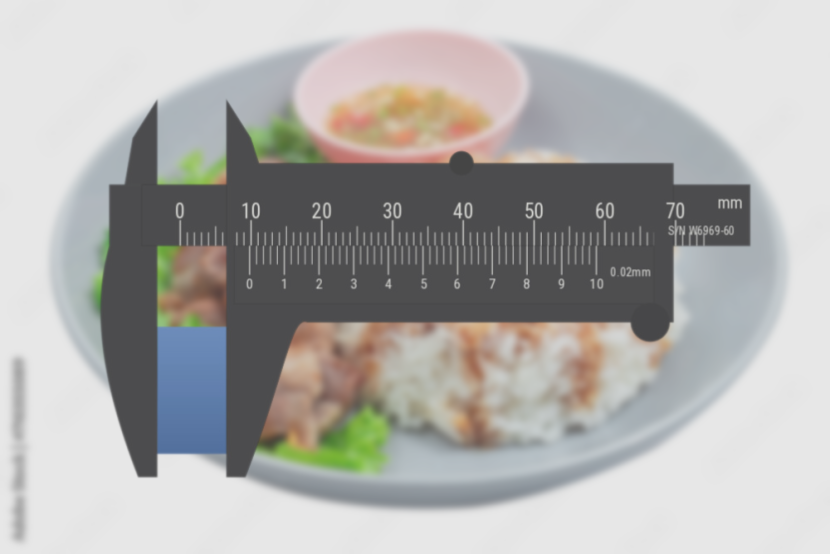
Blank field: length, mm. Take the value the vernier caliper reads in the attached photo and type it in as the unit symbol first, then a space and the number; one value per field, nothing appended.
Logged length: mm 9.8
